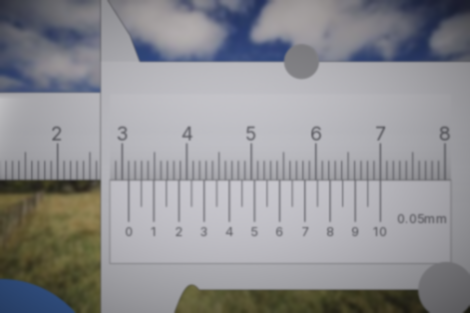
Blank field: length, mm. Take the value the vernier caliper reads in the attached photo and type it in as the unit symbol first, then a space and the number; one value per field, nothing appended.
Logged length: mm 31.0
